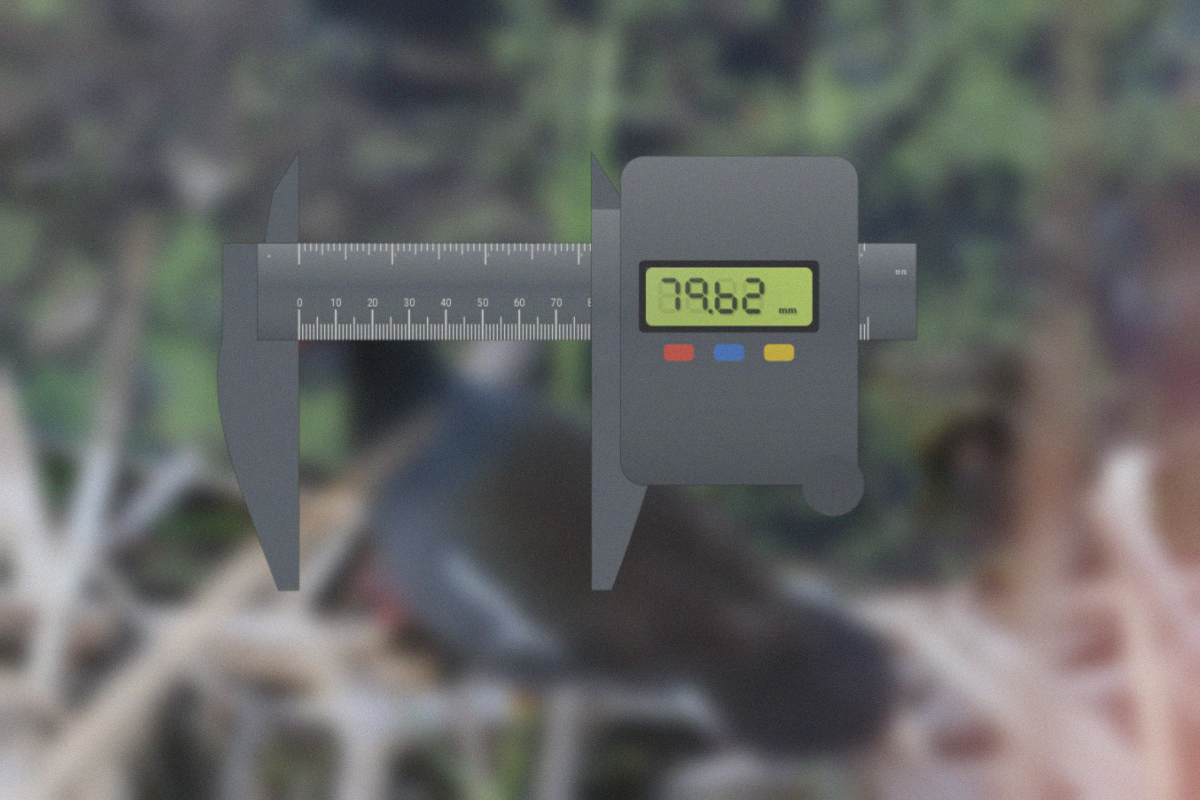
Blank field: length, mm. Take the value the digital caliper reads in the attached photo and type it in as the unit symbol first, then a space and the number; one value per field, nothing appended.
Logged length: mm 79.62
